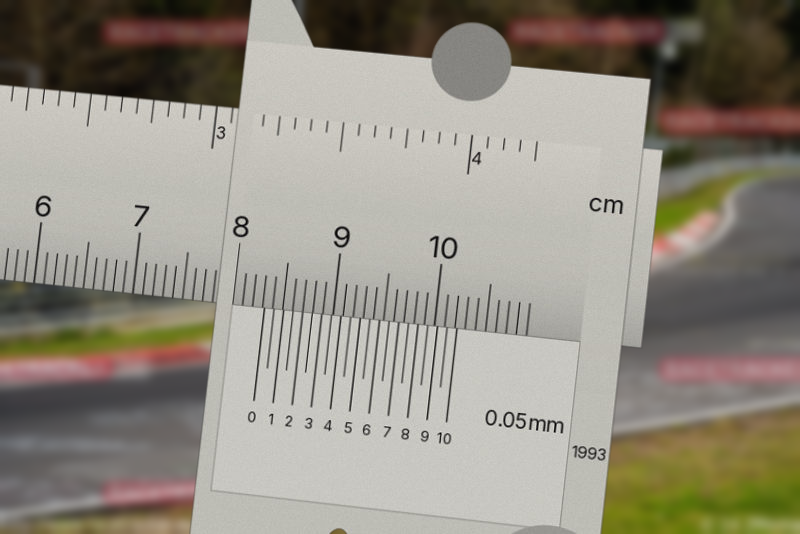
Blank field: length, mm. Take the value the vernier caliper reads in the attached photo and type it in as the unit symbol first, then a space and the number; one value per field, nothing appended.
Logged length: mm 83.2
